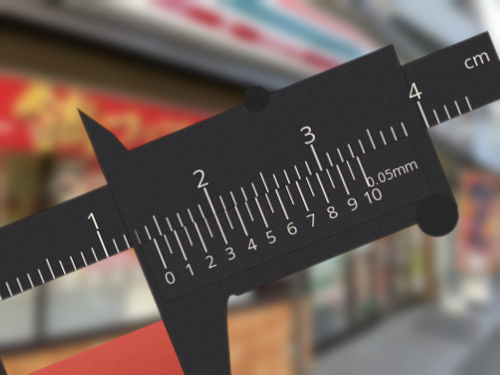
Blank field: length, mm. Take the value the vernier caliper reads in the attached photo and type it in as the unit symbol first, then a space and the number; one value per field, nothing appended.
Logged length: mm 14.3
